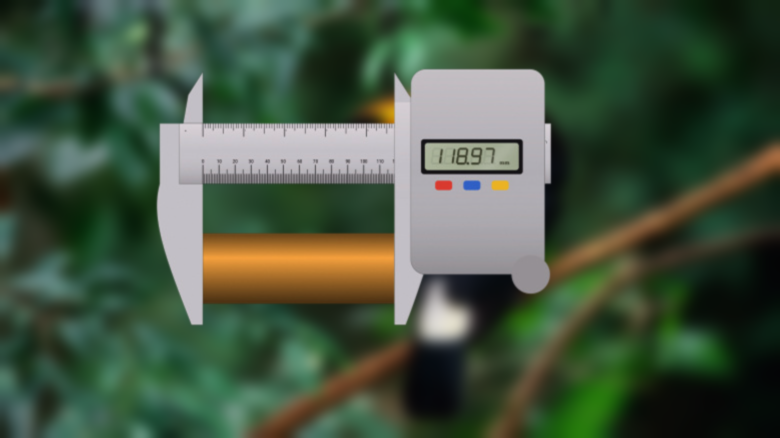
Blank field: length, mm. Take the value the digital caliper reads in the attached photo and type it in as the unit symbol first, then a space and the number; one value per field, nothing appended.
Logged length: mm 118.97
